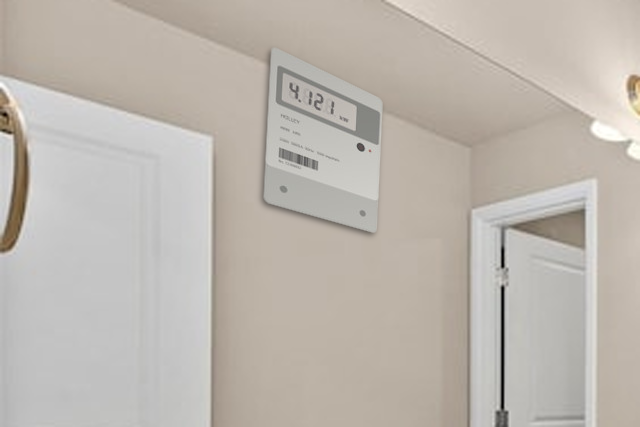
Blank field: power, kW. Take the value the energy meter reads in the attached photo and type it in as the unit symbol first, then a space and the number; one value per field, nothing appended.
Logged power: kW 4.121
